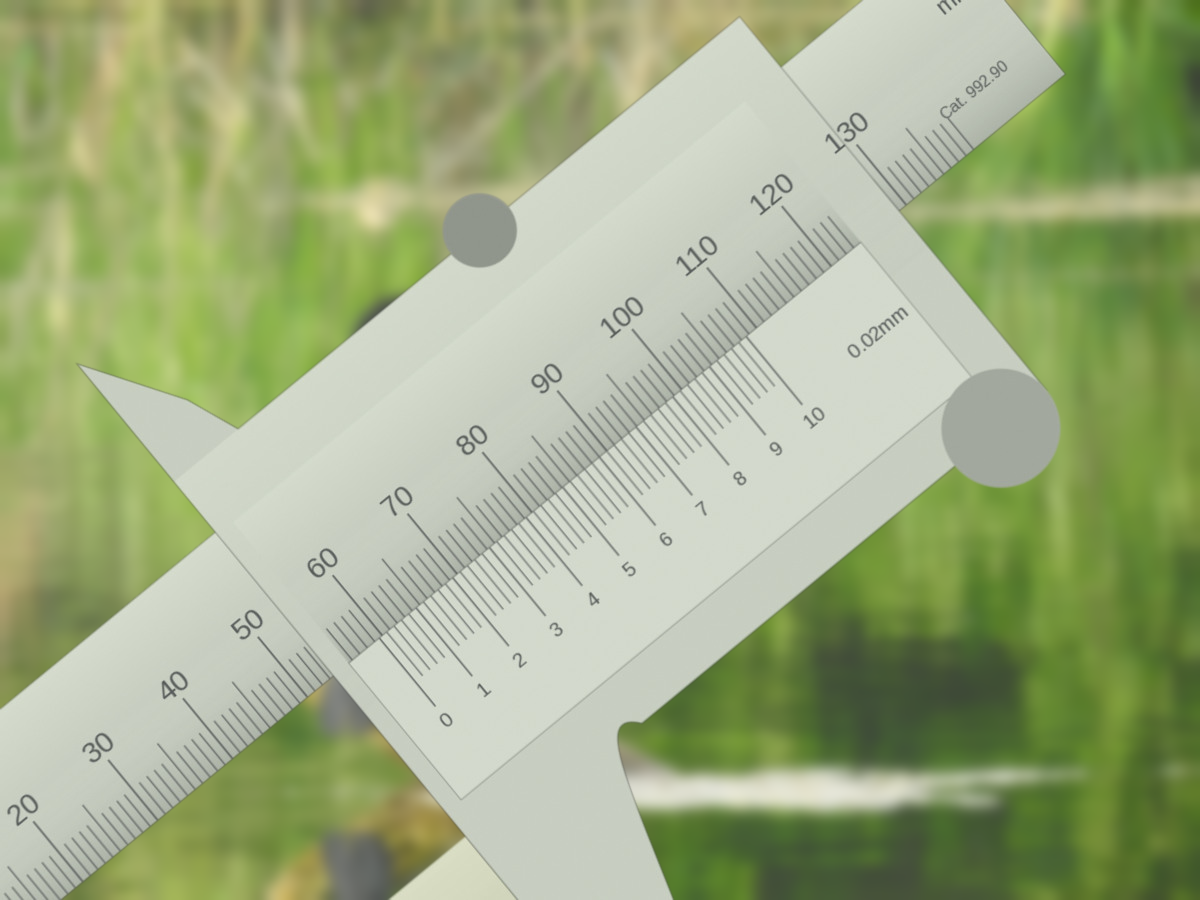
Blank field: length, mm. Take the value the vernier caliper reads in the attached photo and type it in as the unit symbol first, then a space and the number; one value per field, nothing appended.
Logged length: mm 59.6
